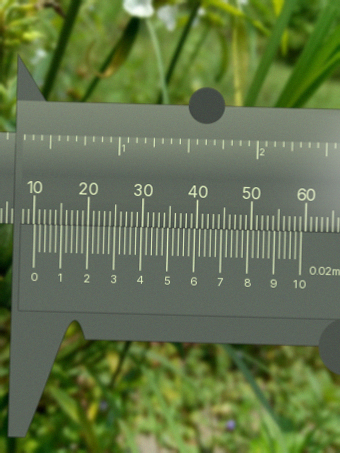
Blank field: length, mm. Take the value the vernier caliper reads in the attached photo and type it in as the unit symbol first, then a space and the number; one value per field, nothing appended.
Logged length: mm 10.2
